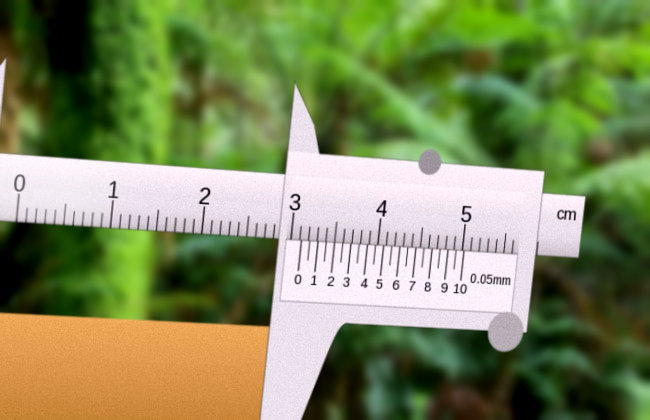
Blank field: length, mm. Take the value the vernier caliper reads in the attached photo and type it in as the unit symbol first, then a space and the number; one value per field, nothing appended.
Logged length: mm 31.2
